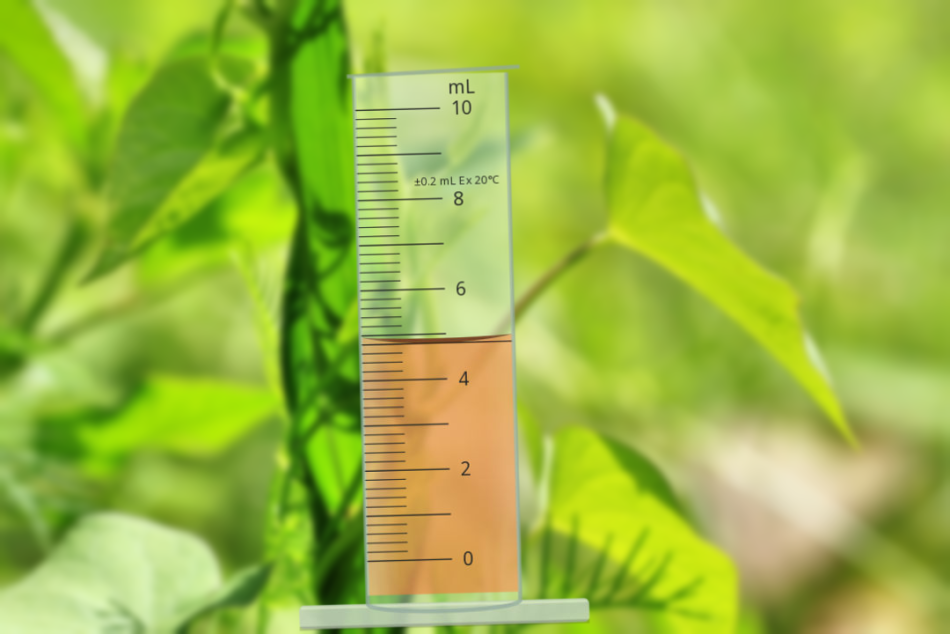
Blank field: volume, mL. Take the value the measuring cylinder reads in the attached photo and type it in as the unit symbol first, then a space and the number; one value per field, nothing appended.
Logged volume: mL 4.8
